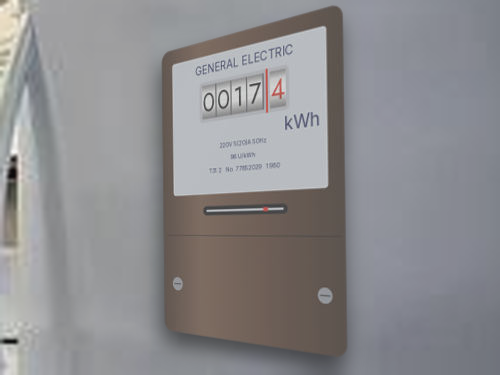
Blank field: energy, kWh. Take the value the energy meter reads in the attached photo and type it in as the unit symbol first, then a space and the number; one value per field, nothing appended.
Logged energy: kWh 17.4
